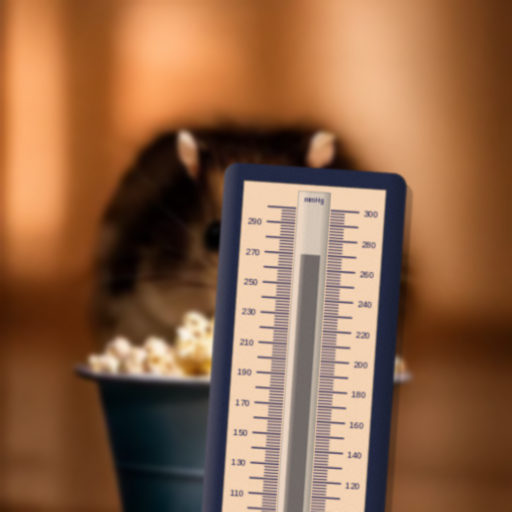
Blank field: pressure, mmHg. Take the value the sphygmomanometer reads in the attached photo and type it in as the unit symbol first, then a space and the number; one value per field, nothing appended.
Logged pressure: mmHg 270
